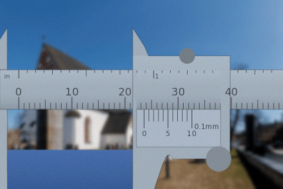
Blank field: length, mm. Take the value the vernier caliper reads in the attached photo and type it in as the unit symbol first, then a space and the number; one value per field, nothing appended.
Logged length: mm 23.6
